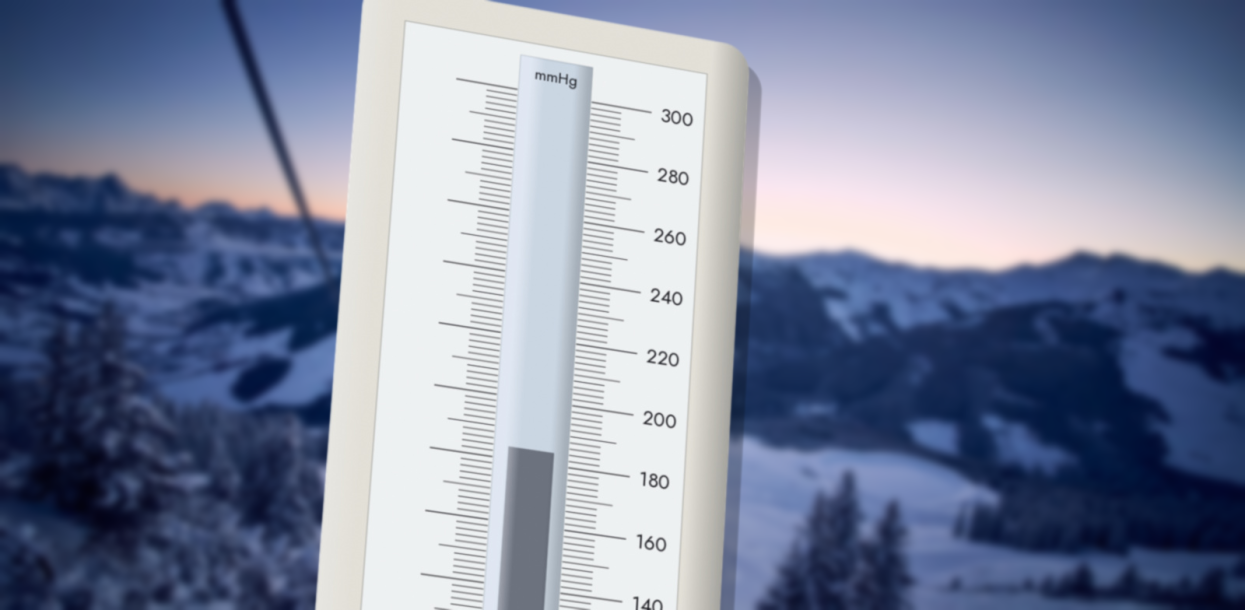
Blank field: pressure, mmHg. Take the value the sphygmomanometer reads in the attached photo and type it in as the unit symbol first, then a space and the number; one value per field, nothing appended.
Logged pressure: mmHg 184
